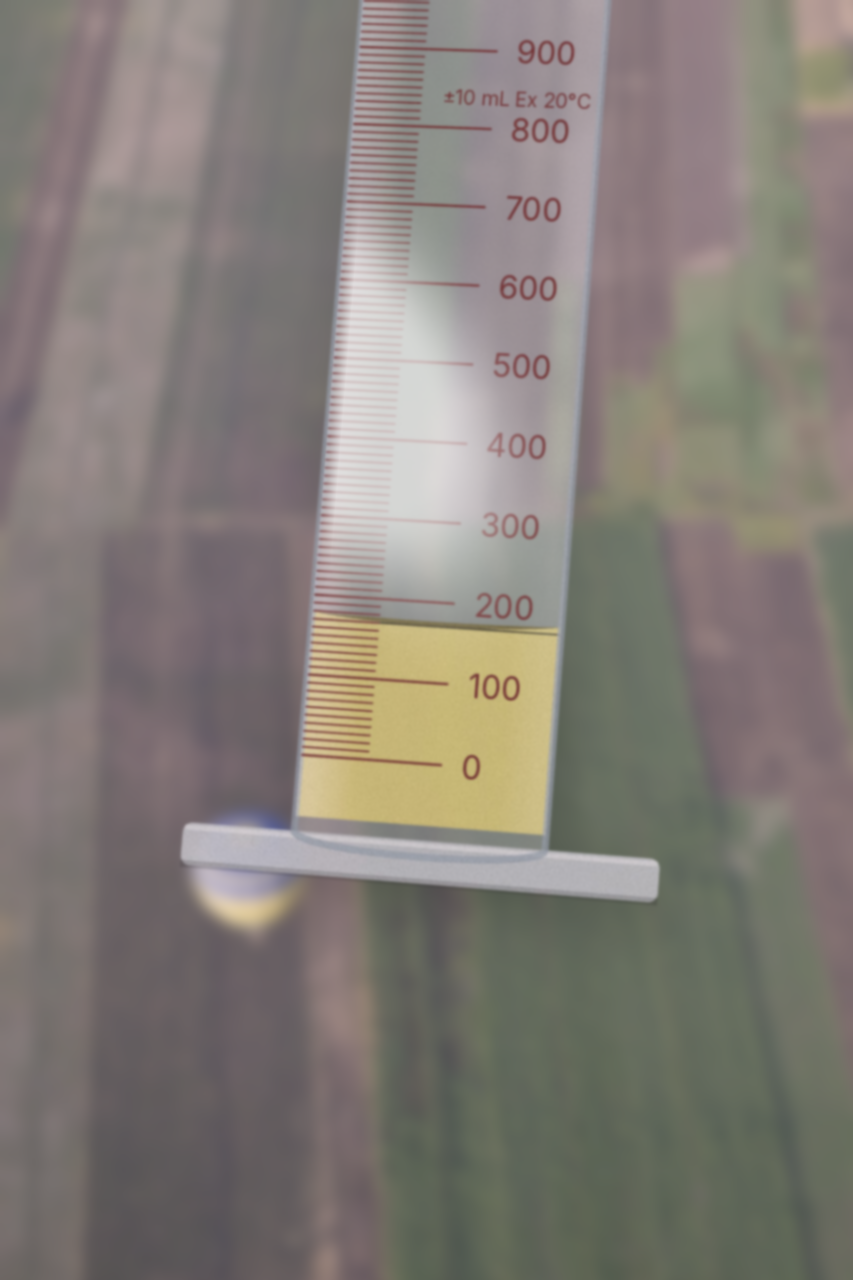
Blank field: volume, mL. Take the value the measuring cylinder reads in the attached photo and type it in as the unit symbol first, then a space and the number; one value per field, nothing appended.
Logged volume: mL 170
